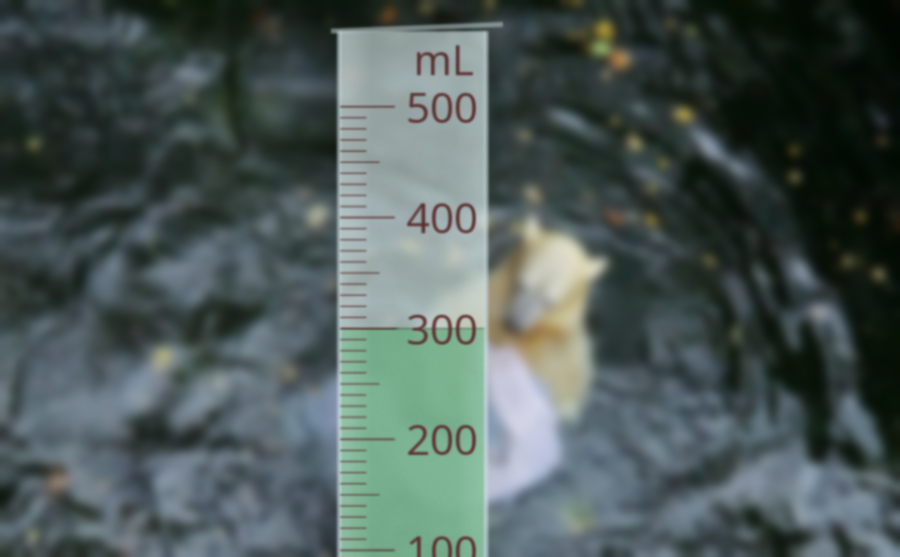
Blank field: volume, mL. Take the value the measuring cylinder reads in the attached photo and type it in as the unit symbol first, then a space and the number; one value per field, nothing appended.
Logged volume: mL 300
